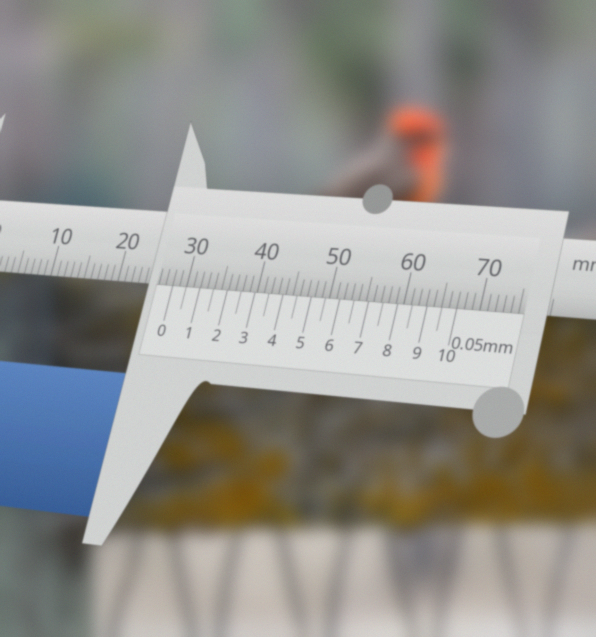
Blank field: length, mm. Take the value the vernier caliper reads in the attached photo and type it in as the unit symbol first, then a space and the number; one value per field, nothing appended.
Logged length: mm 28.0
